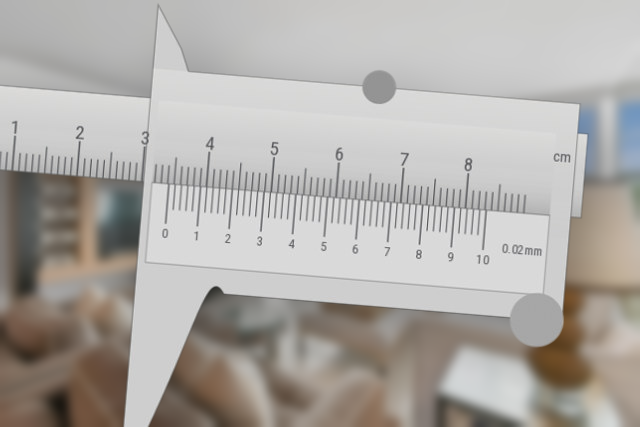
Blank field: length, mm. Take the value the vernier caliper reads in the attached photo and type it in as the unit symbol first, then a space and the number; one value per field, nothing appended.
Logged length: mm 34.2
